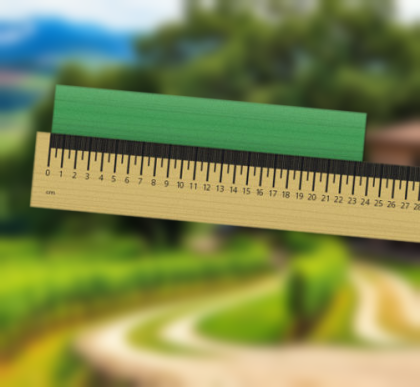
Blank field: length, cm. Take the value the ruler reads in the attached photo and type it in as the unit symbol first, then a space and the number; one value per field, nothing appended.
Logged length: cm 23.5
